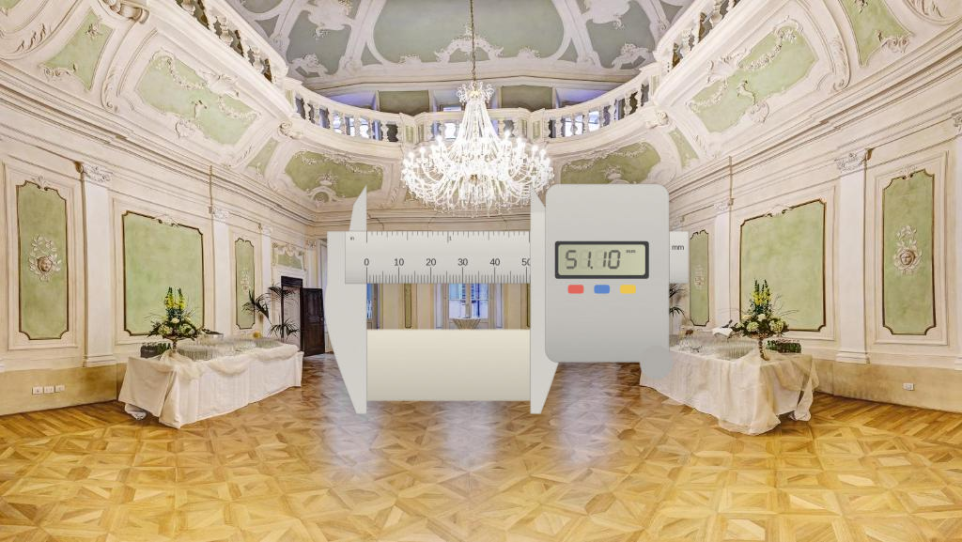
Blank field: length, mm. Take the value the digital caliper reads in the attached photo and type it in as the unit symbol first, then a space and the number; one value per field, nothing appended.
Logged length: mm 51.10
